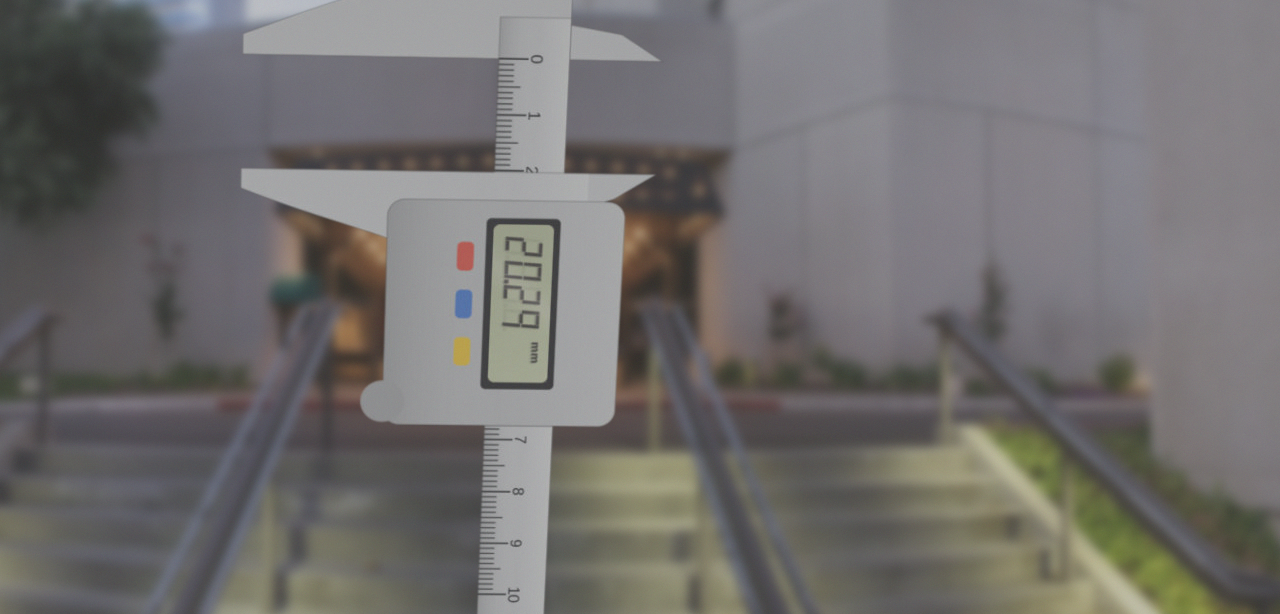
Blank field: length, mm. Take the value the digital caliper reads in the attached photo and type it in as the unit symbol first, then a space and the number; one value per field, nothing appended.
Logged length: mm 20.29
